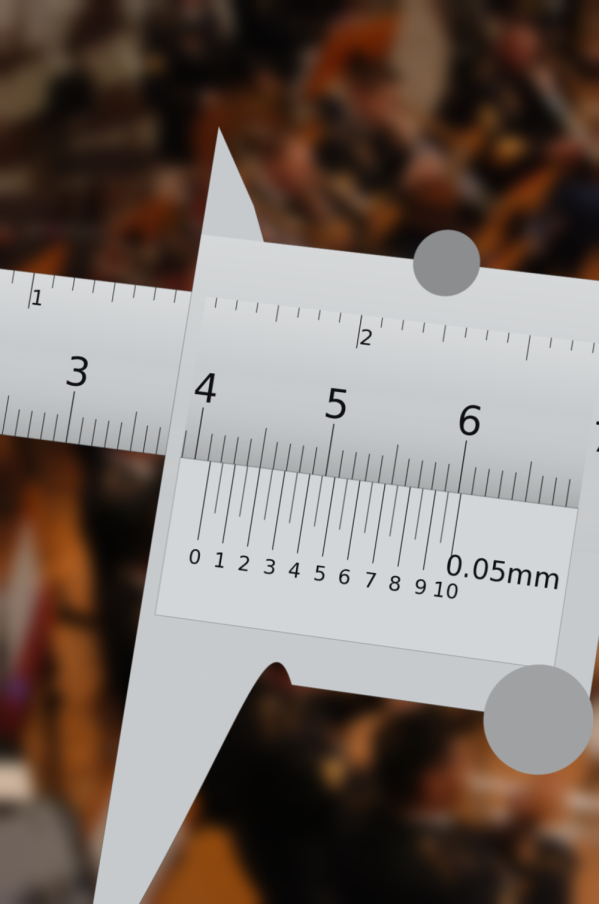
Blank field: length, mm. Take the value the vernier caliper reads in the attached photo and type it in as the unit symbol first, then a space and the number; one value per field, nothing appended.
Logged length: mm 41.2
